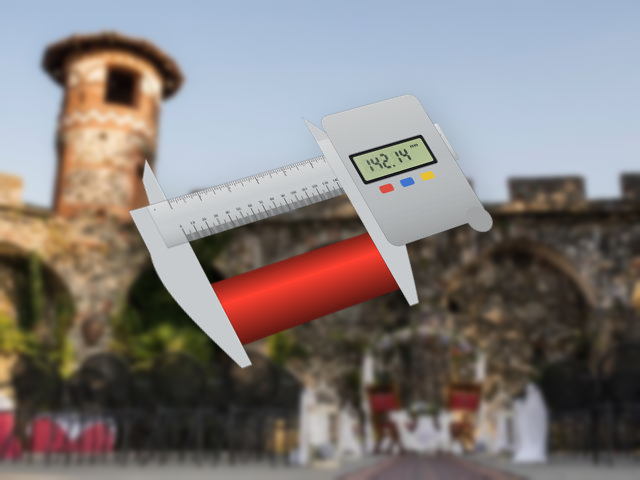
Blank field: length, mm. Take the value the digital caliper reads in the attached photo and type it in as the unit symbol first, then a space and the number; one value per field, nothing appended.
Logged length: mm 142.14
